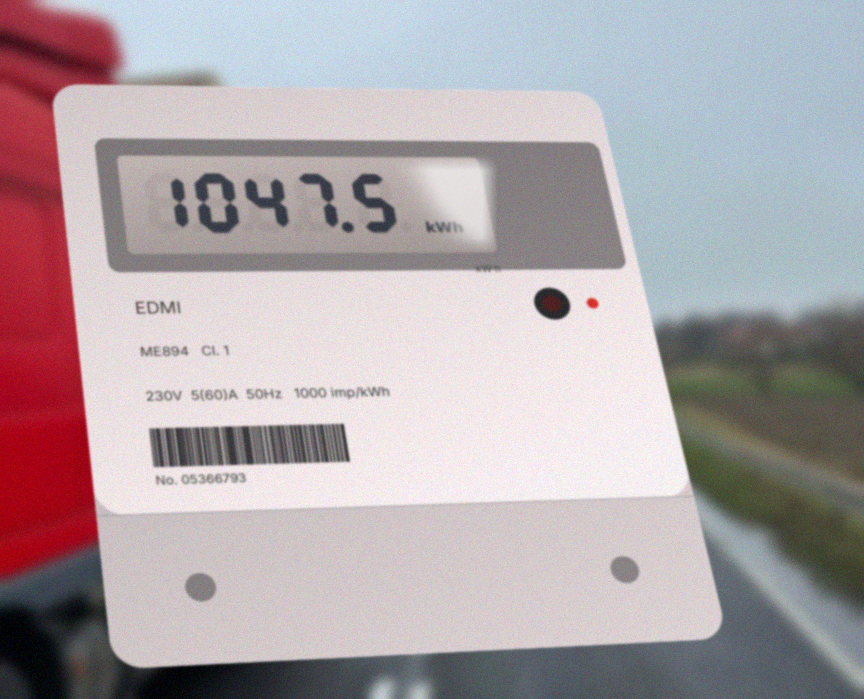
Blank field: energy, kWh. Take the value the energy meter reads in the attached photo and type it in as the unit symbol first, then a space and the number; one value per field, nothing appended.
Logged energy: kWh 1047.5
